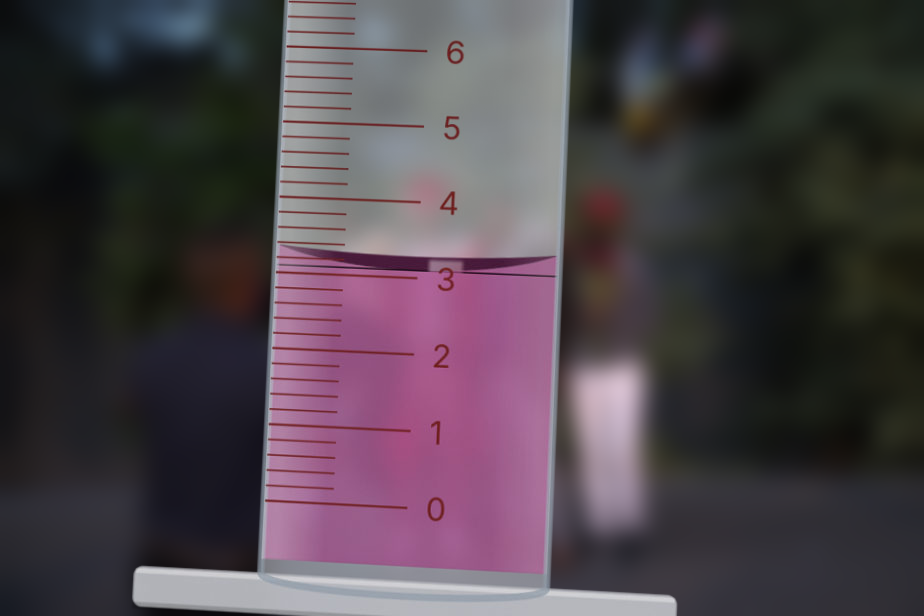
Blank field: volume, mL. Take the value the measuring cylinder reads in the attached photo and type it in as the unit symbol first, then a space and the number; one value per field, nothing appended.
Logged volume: mL 3.1
